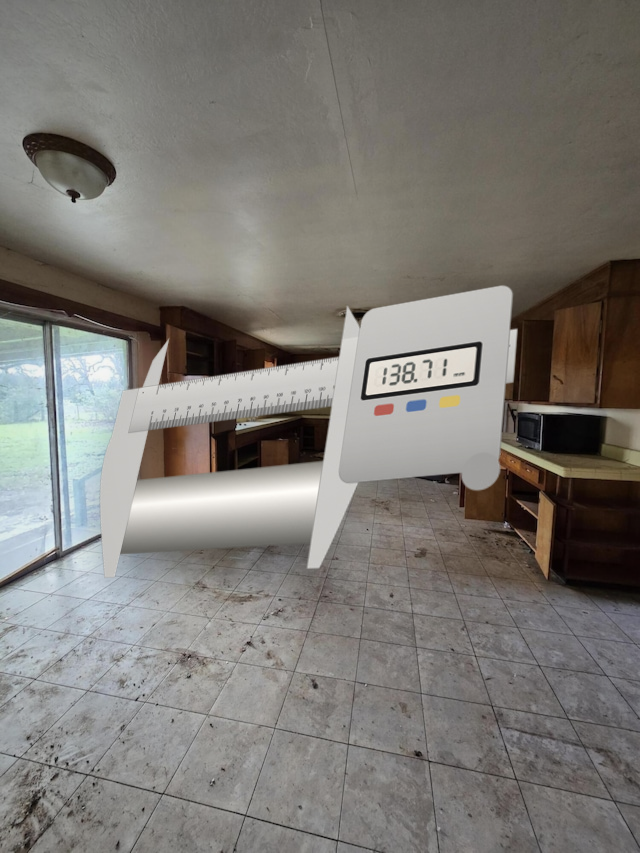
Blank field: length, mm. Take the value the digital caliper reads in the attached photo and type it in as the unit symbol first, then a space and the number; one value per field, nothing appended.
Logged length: mm 138.71
